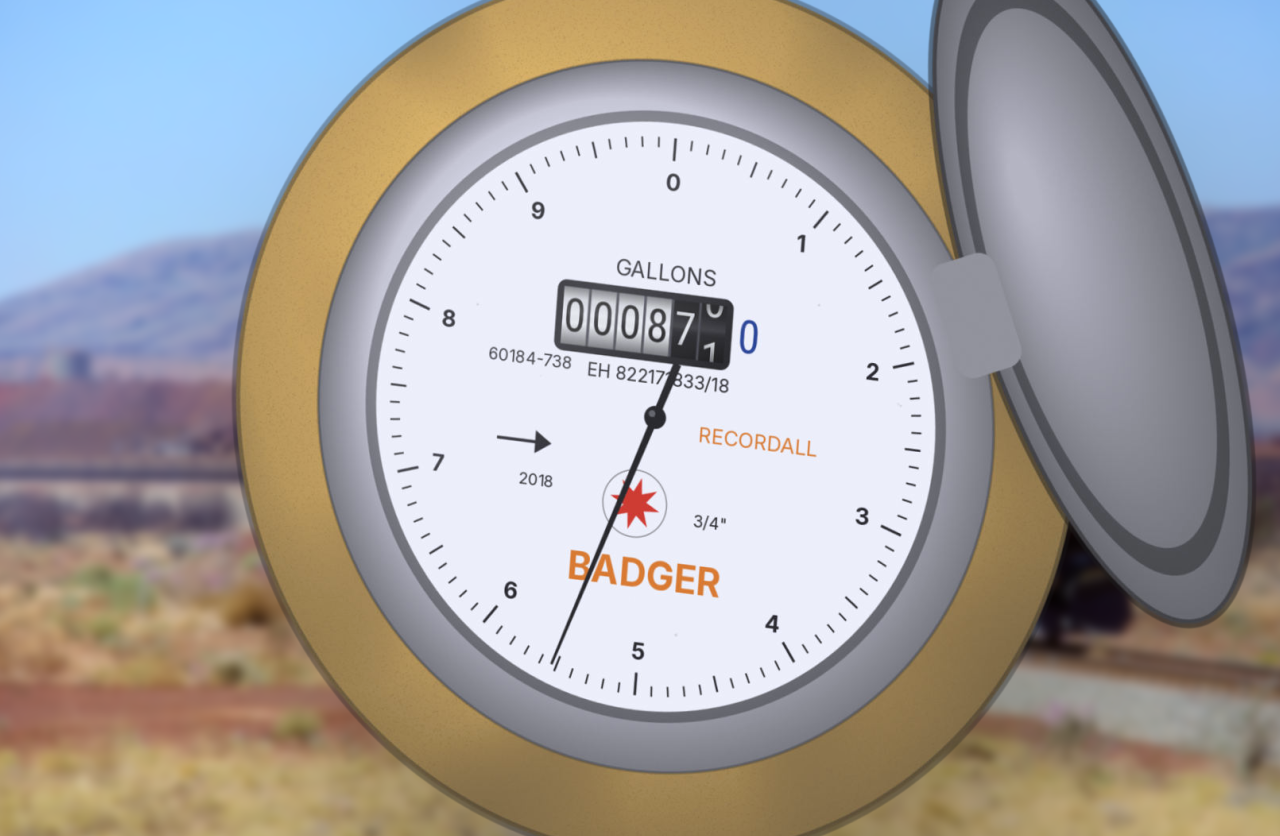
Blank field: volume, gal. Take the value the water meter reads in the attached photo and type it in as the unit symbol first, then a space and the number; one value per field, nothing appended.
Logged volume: gal 8705.5
